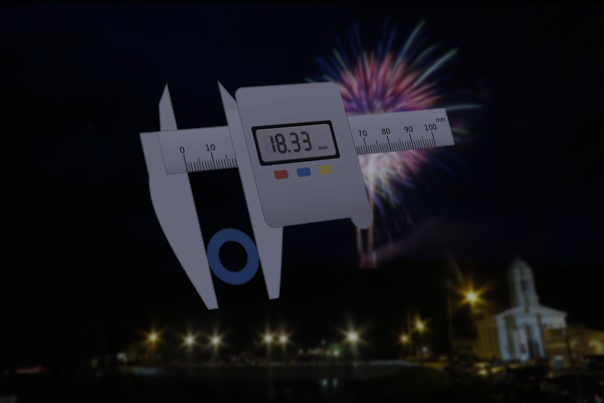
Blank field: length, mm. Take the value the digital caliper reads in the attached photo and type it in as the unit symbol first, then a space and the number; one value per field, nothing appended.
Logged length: mm 18.33
